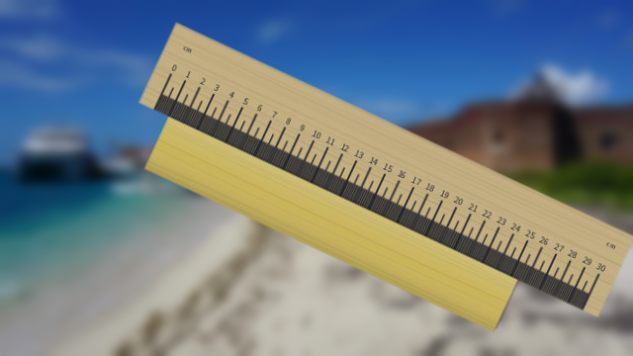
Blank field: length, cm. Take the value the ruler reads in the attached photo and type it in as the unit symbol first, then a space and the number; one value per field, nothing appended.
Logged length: cm 24.5
